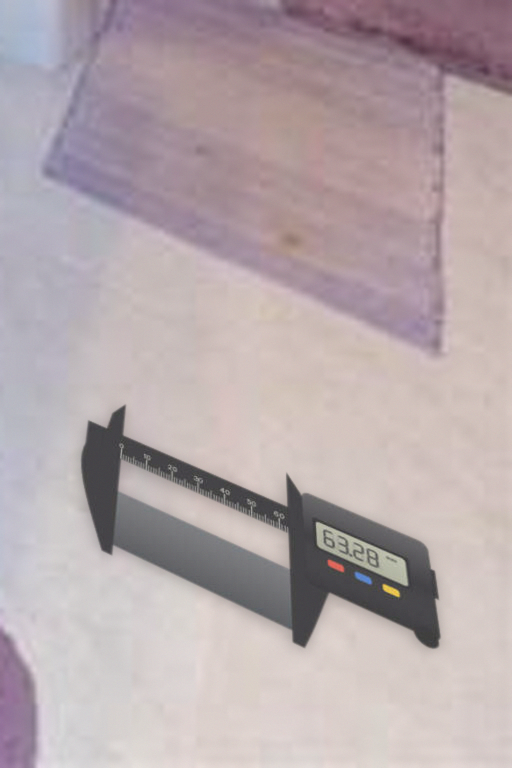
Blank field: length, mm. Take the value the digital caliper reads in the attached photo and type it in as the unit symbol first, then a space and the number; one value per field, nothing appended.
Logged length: mm 63.28
